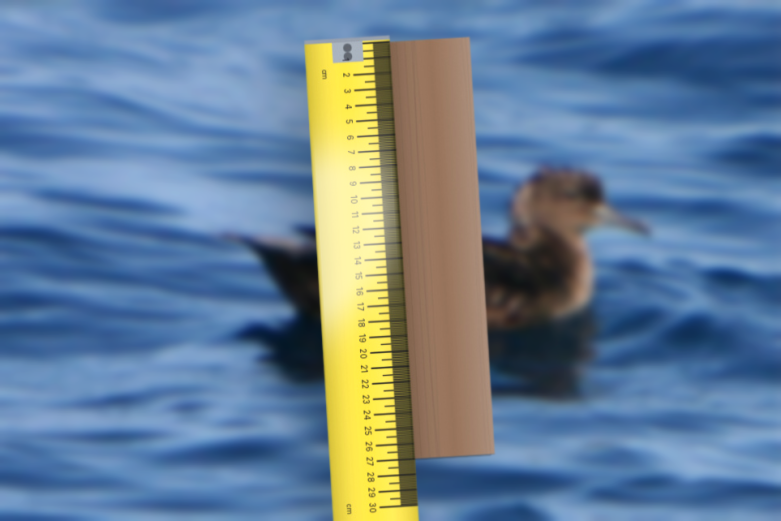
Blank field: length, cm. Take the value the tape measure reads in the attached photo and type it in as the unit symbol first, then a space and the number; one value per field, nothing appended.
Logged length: cm 27
